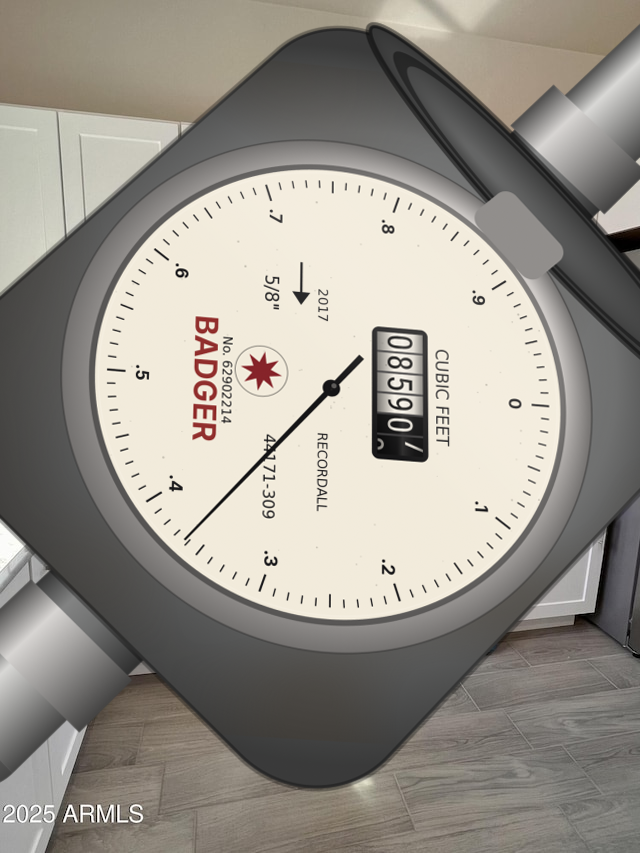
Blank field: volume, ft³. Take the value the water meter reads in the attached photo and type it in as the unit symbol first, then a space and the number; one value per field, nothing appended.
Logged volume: ft³ 85907.36
